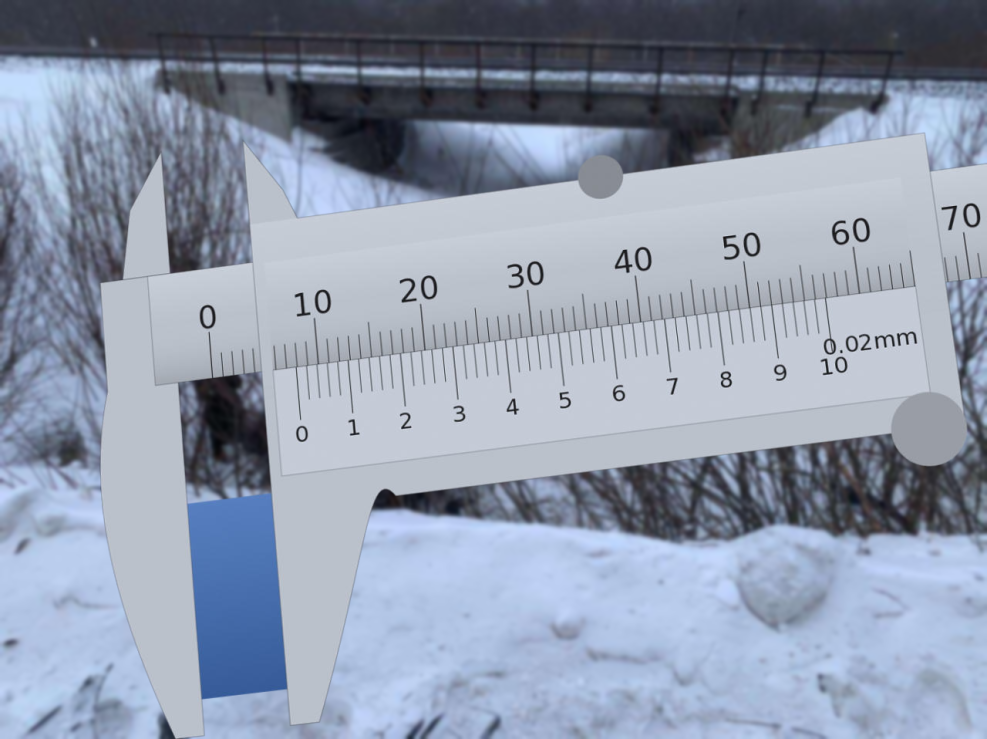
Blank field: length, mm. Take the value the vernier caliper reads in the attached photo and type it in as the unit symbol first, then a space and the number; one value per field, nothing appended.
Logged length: mm 7.9
